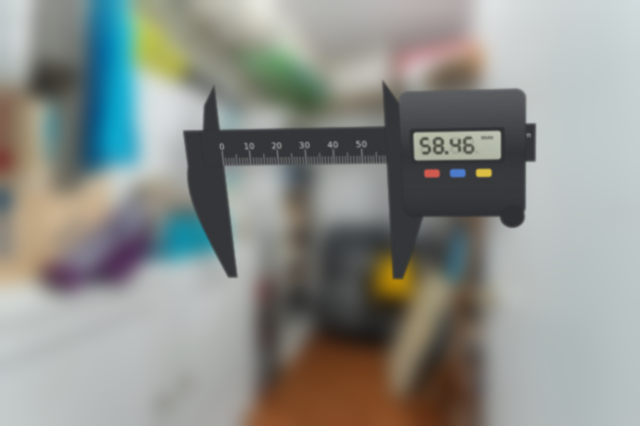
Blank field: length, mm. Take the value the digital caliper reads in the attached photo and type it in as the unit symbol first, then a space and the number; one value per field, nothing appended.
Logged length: mm 58.46
